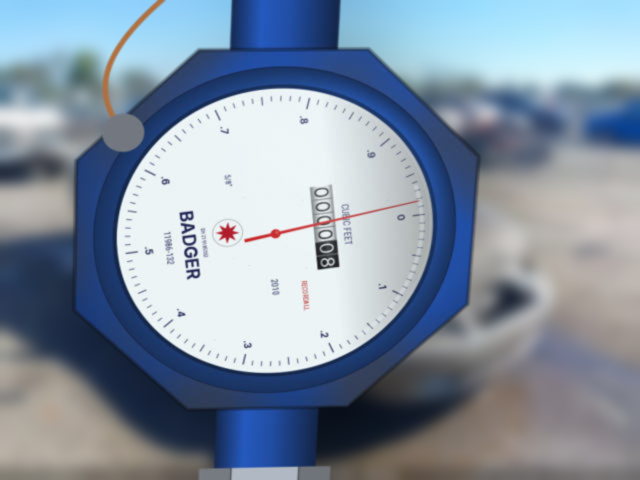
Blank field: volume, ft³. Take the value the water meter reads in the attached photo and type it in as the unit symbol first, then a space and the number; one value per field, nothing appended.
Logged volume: ft³ 7.98
